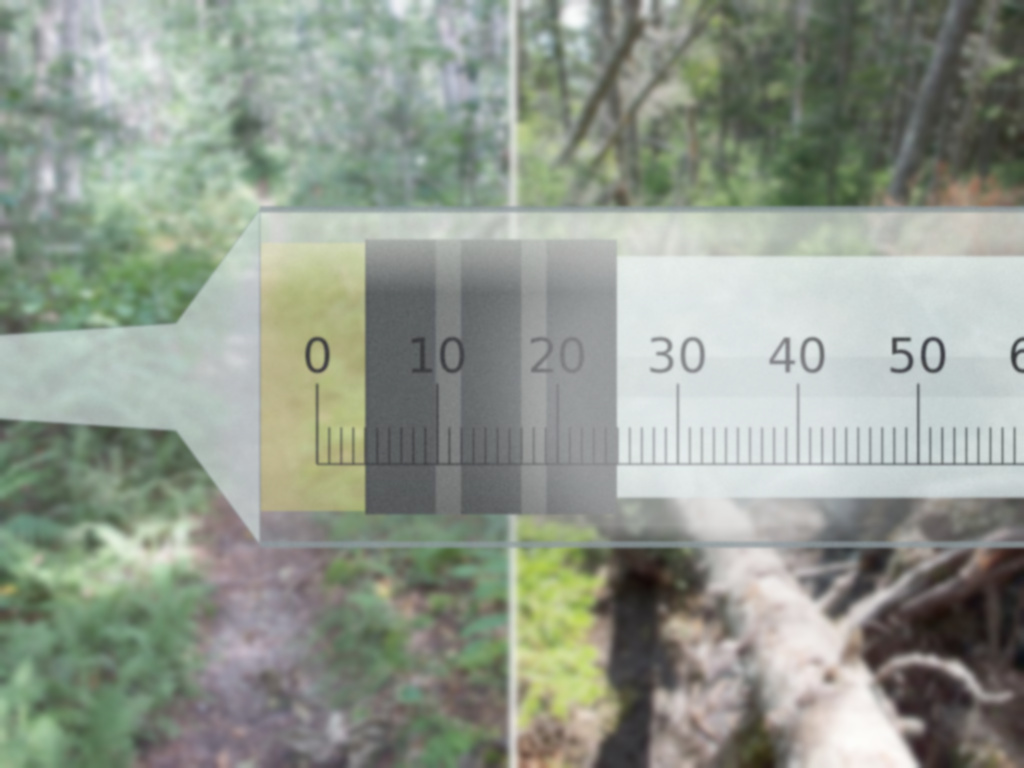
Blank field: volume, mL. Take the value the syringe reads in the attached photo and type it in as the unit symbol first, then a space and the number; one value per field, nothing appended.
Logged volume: mL 4
